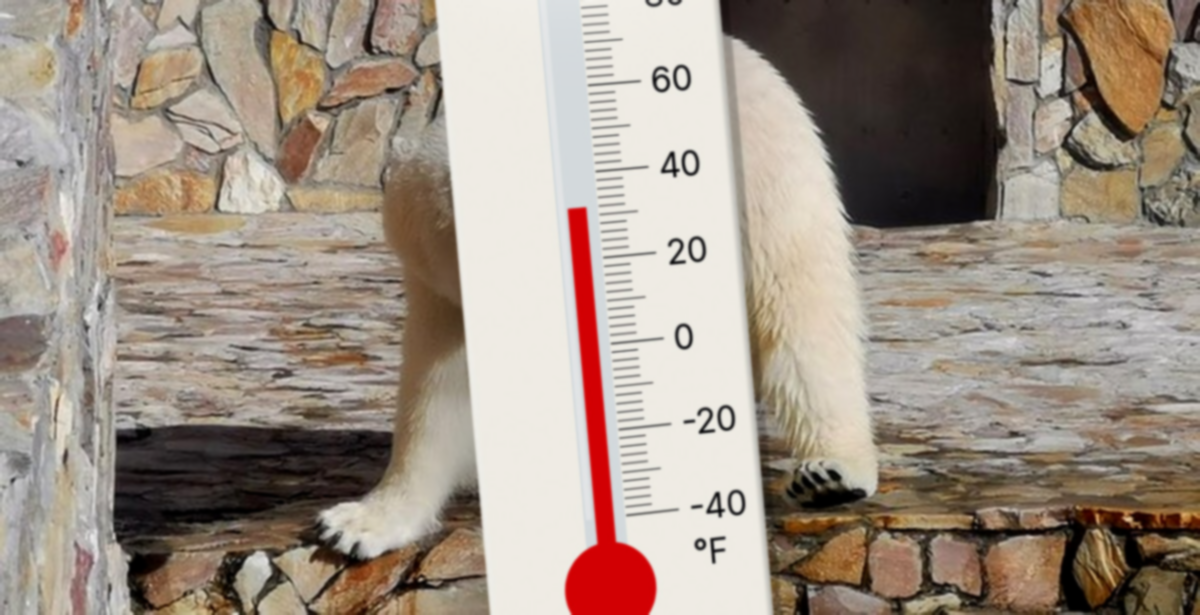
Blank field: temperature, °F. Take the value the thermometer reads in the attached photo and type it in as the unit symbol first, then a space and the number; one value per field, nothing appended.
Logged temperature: °F 32
